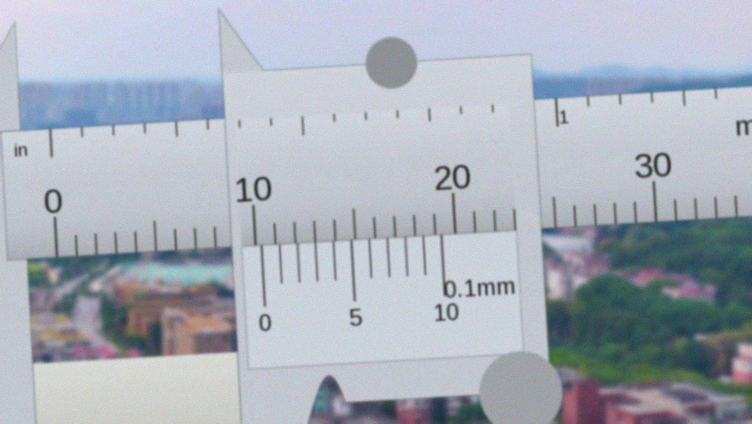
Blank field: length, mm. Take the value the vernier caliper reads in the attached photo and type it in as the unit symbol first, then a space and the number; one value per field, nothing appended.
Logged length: mm 10.3
